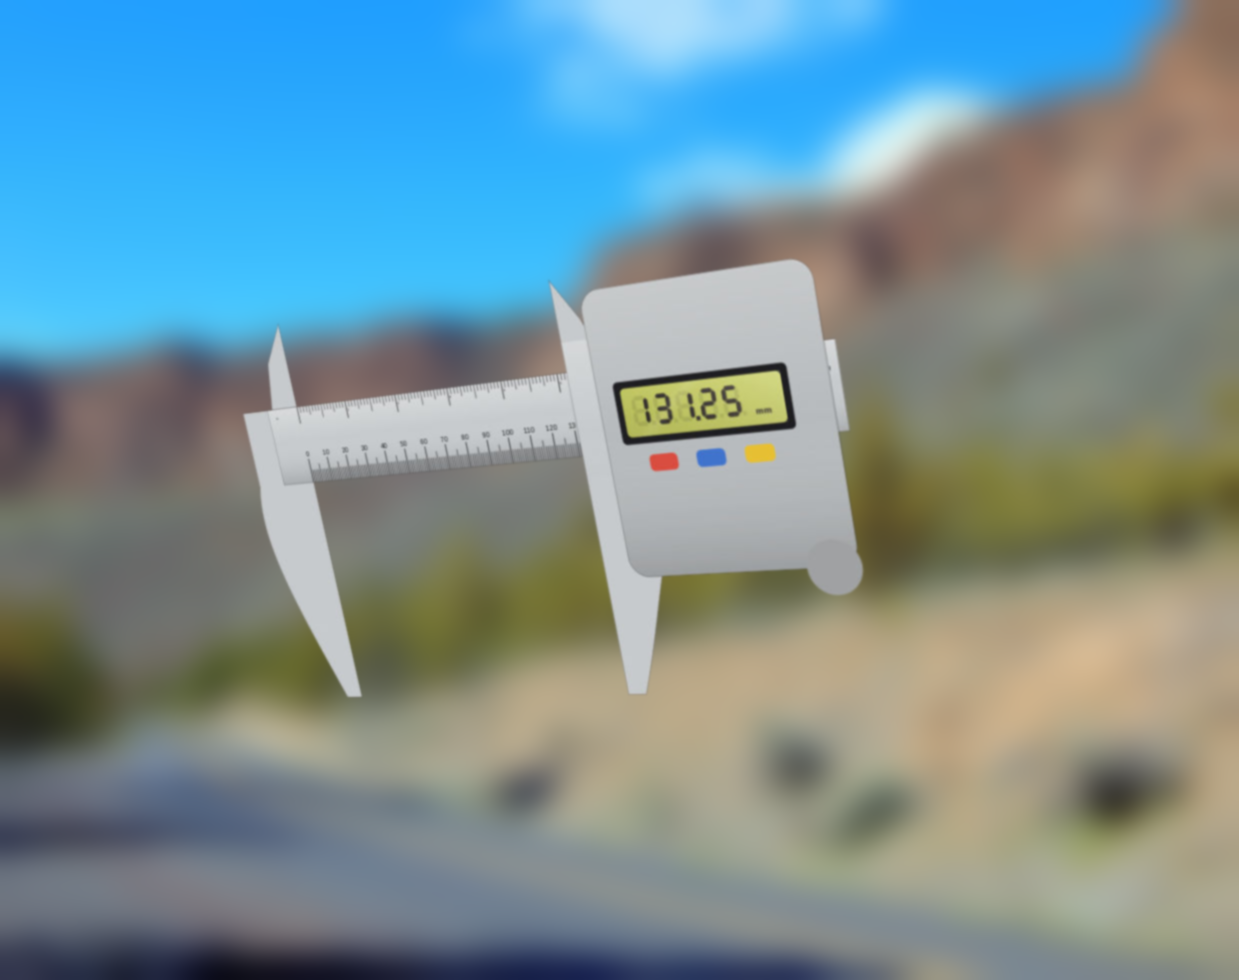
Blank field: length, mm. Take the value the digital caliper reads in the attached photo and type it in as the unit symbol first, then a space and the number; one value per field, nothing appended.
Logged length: mm 131.25
